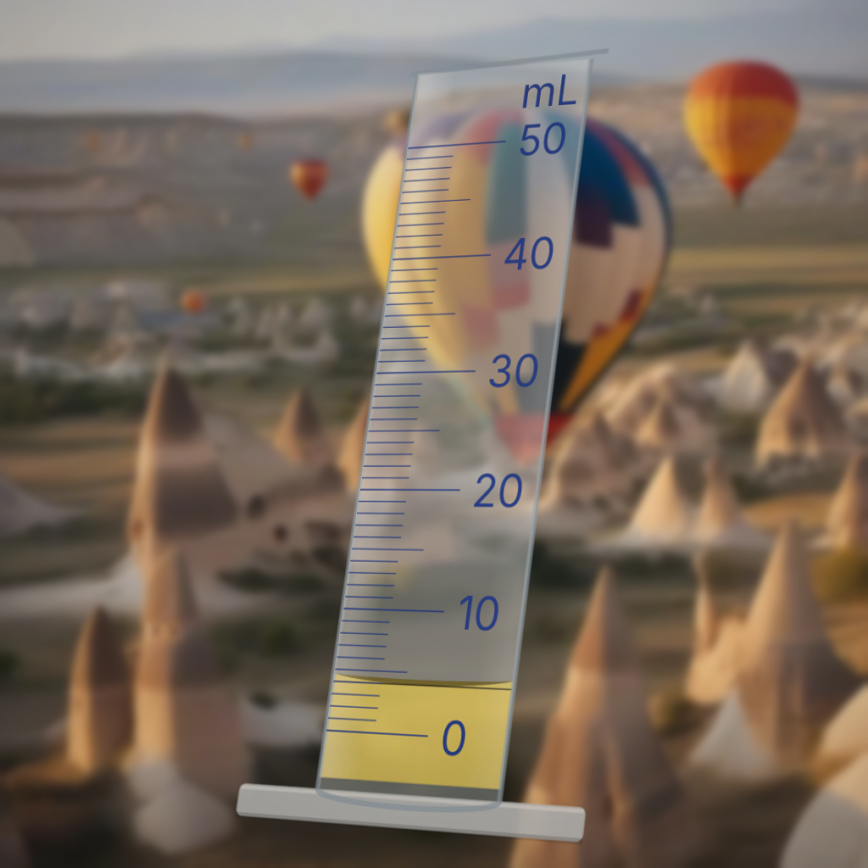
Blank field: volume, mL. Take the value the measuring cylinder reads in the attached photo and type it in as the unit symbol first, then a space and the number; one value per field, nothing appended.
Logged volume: mL 4
